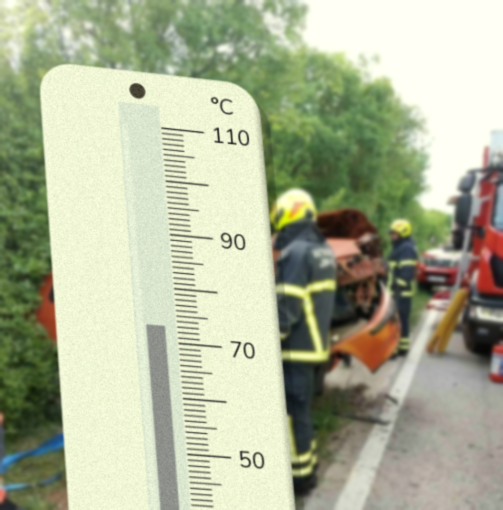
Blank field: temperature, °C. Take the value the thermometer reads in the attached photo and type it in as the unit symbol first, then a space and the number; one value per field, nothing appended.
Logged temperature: °C 73
